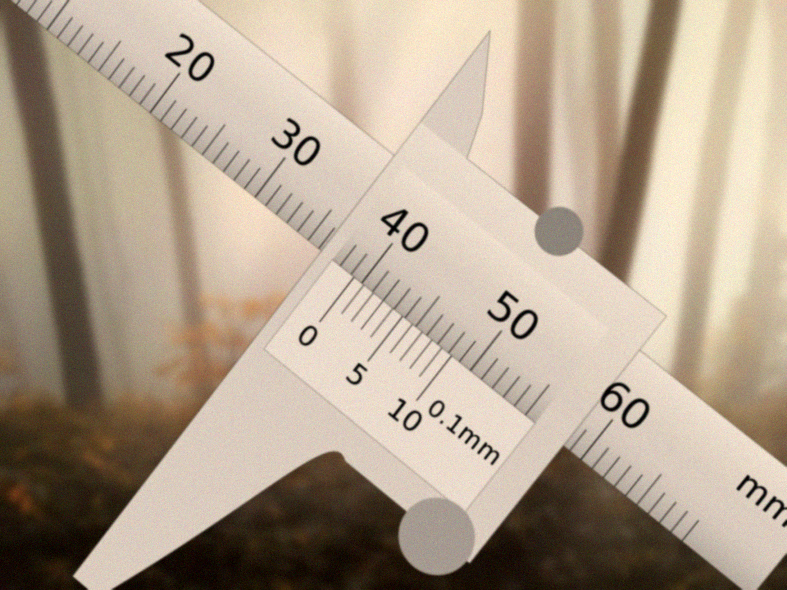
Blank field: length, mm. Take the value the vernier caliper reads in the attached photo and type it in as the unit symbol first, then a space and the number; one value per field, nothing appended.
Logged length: mm 39.3
